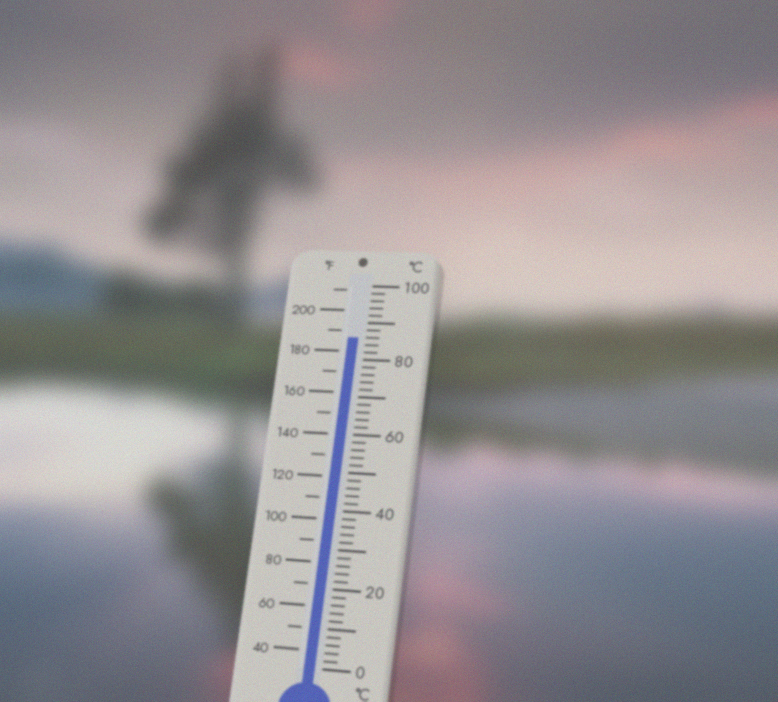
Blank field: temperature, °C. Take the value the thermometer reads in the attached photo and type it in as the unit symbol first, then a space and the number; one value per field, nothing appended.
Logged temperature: °C 86
